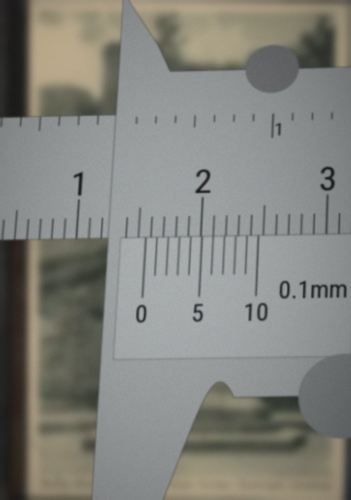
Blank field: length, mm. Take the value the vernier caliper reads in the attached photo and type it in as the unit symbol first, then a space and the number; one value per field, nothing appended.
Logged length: mm 15.6
